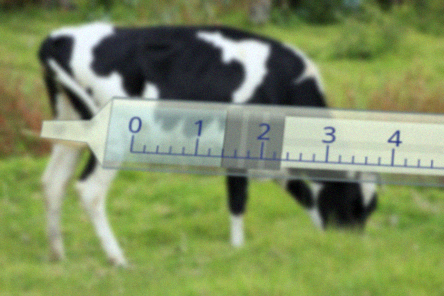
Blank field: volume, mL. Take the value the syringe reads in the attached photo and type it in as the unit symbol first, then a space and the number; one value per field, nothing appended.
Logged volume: mL 1.4
